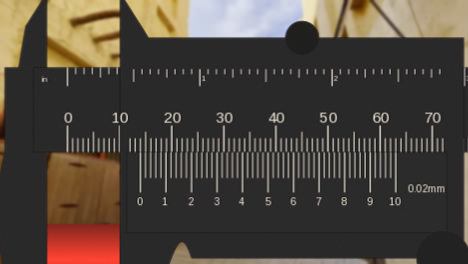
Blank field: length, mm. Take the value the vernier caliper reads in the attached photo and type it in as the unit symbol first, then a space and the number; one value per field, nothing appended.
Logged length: mm 14.0
